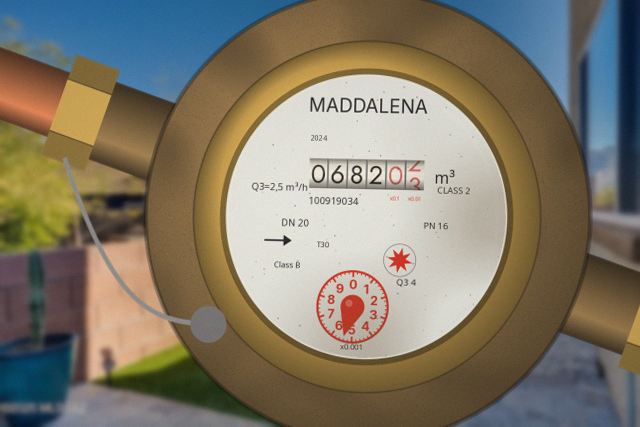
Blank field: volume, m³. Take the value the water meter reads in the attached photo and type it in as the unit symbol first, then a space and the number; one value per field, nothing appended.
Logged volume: m³ 682.025
